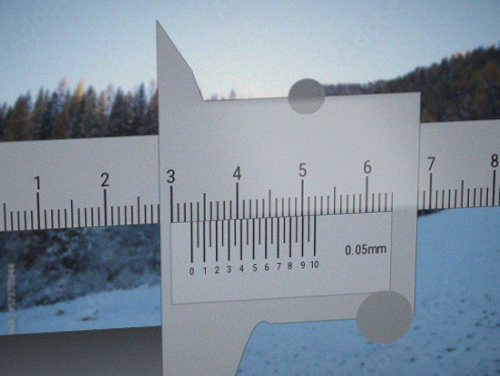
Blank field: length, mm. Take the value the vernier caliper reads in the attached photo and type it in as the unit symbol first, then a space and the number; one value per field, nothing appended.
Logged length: mm 33.0
